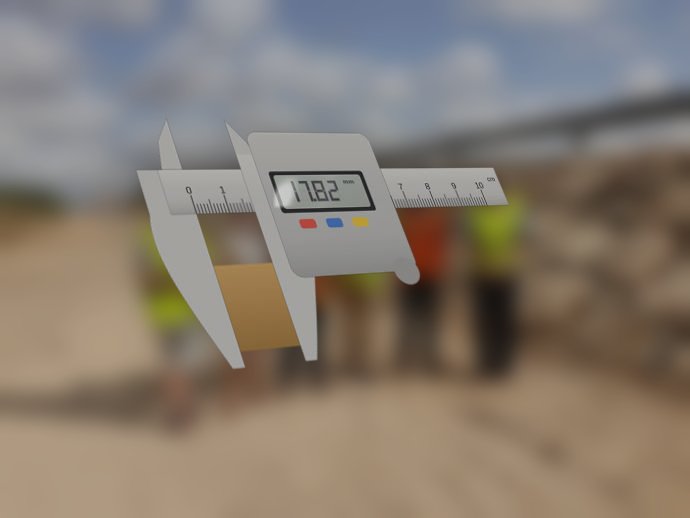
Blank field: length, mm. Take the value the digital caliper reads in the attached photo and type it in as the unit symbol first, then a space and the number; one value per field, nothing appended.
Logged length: mm 17.82
